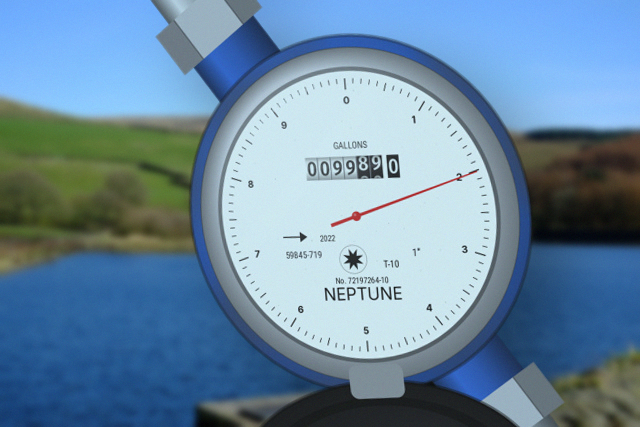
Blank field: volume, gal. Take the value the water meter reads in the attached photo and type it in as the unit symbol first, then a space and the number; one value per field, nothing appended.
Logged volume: gal 99892.0
